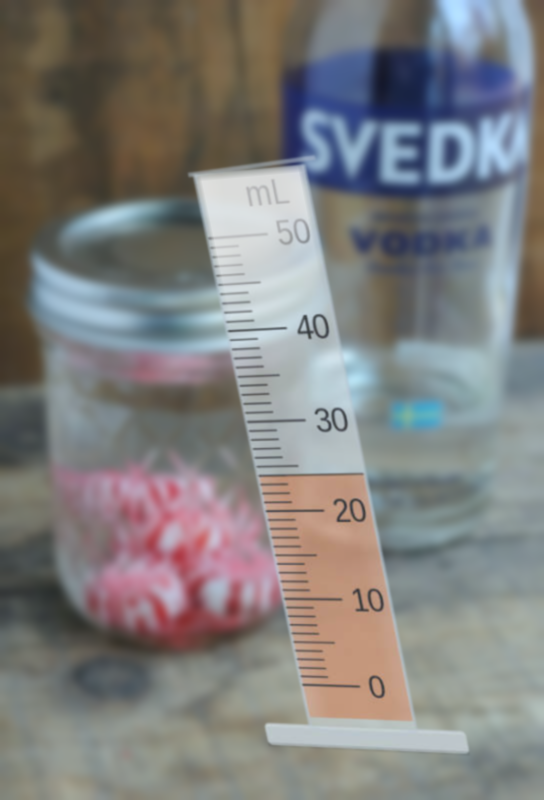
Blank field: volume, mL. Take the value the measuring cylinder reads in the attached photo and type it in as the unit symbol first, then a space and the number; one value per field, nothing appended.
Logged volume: mL 24
